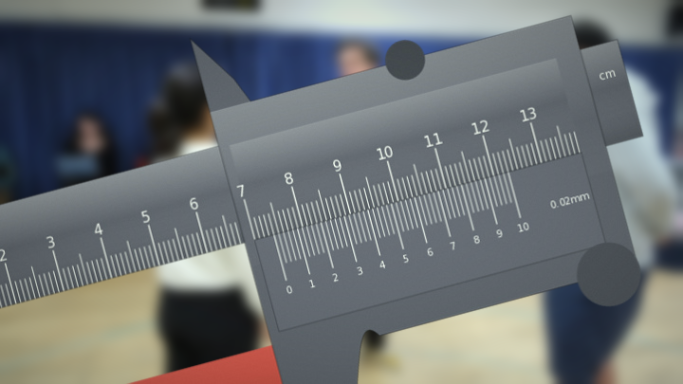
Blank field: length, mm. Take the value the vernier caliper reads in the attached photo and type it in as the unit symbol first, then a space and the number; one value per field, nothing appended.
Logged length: mm 74.0
